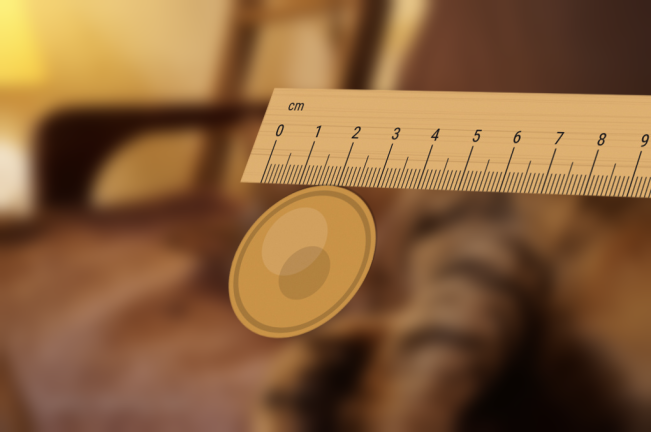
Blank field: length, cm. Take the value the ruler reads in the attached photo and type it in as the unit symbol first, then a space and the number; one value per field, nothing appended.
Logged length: cm 3.5
